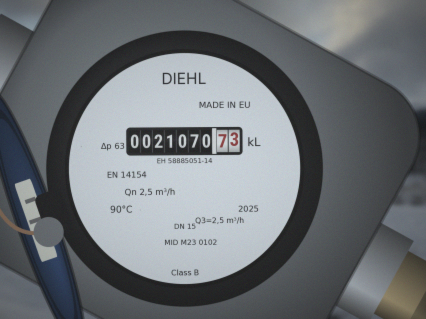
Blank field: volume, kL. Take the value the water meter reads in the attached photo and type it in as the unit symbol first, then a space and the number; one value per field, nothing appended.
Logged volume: kL 21070.73
